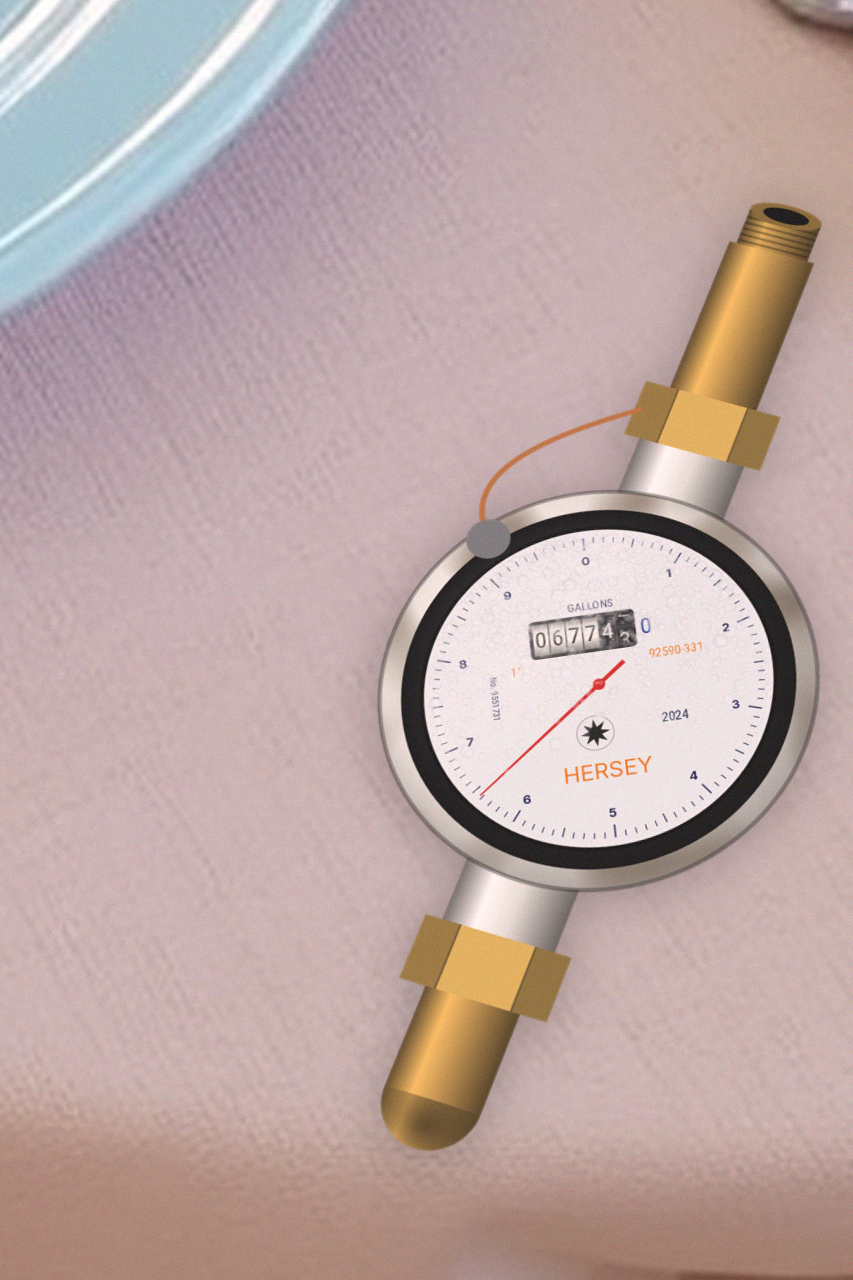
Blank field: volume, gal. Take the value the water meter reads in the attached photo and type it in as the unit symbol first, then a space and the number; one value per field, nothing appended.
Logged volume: gal 677426.4
